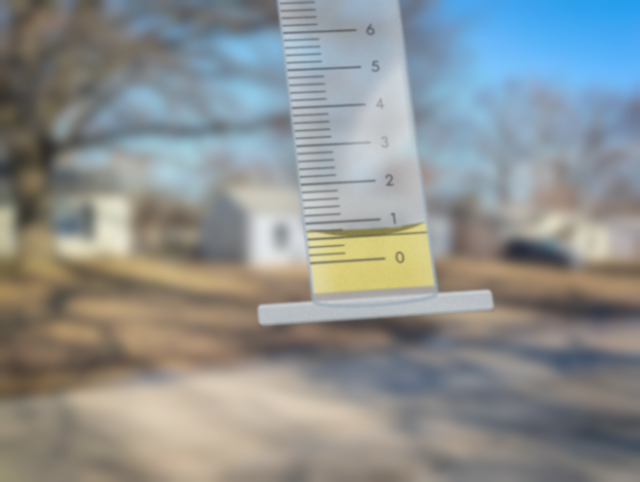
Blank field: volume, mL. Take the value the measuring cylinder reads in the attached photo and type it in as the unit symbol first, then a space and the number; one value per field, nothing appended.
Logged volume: mL 0.6
